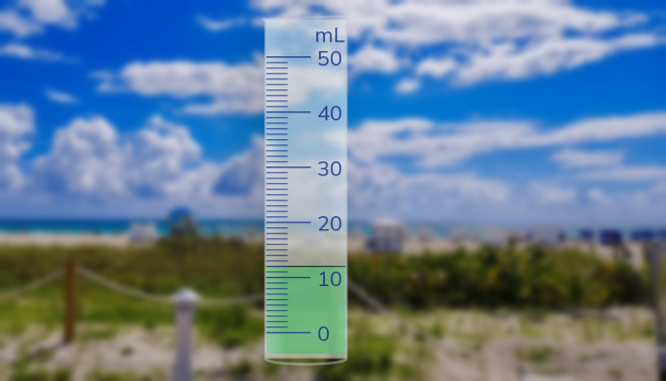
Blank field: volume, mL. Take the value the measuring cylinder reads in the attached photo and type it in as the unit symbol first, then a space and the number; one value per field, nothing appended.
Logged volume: mL 12
